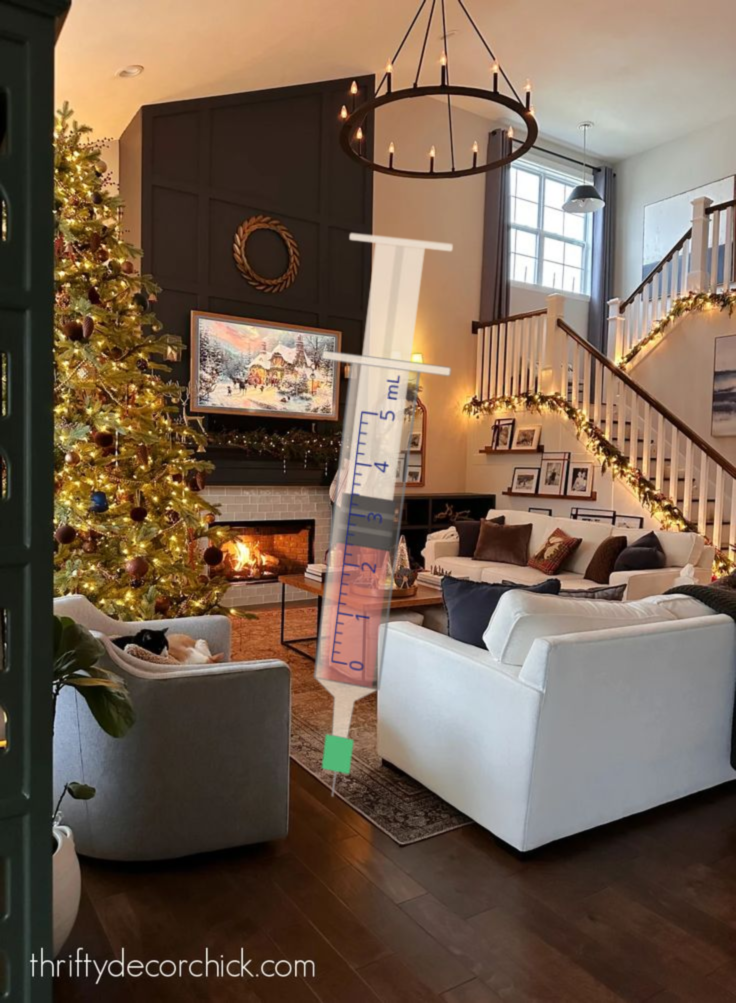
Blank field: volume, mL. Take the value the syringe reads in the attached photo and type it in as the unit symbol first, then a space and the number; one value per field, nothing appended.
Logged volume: mL 2.4
